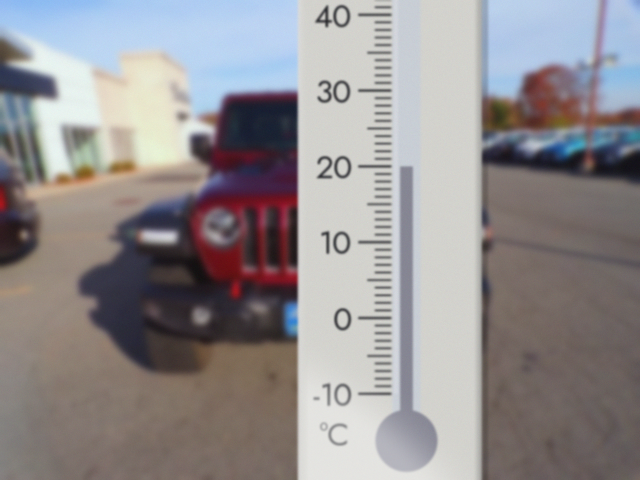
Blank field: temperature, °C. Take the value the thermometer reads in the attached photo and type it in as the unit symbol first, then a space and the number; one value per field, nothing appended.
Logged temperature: °C 20
